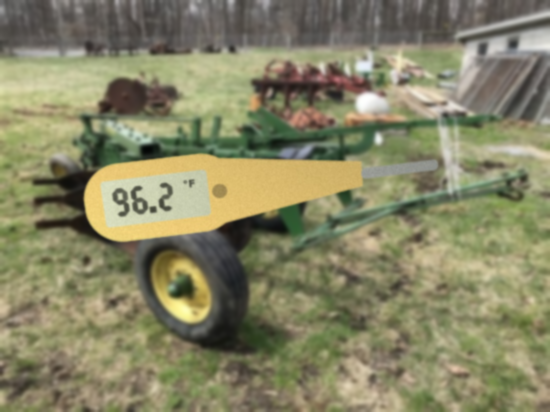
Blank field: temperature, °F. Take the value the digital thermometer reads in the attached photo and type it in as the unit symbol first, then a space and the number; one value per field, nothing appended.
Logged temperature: °F 96.2
